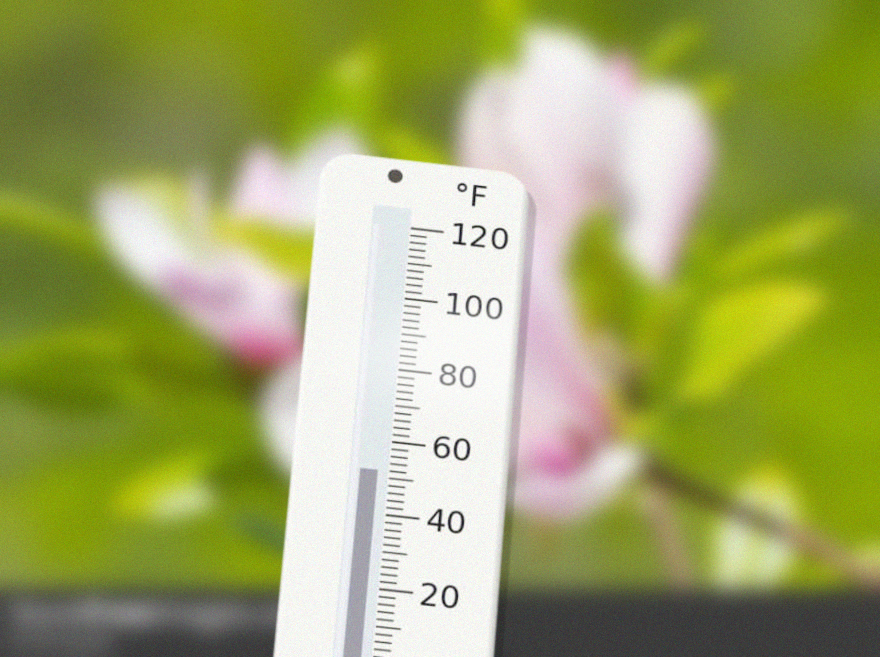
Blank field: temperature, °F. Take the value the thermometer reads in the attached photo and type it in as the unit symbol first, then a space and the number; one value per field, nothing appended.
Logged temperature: °F 52
